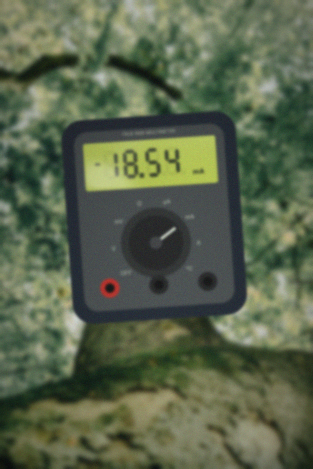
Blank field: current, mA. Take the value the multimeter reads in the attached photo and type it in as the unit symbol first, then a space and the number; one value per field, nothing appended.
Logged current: mA -18.54
